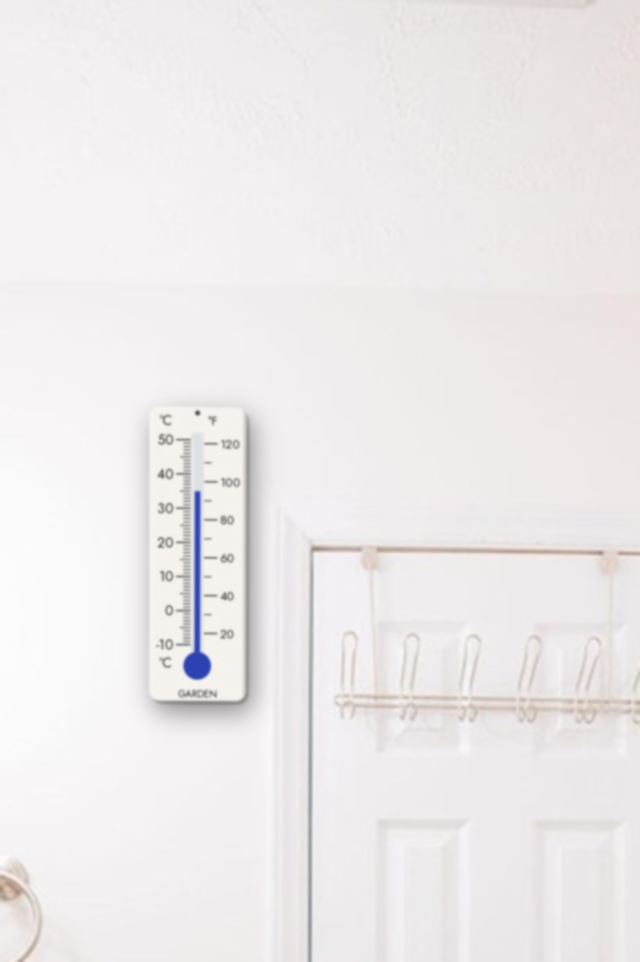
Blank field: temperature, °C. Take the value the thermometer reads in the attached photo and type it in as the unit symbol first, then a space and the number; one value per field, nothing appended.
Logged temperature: °C 35
